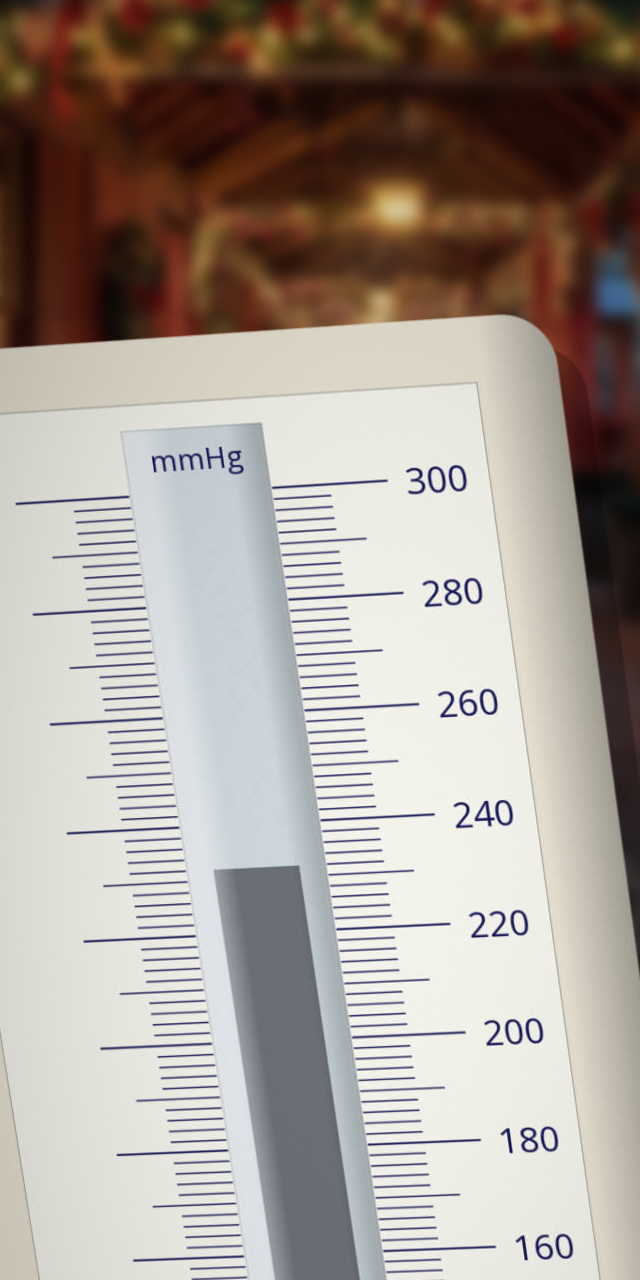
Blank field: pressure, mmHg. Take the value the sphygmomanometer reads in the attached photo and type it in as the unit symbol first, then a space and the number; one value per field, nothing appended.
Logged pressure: mmHg 232
